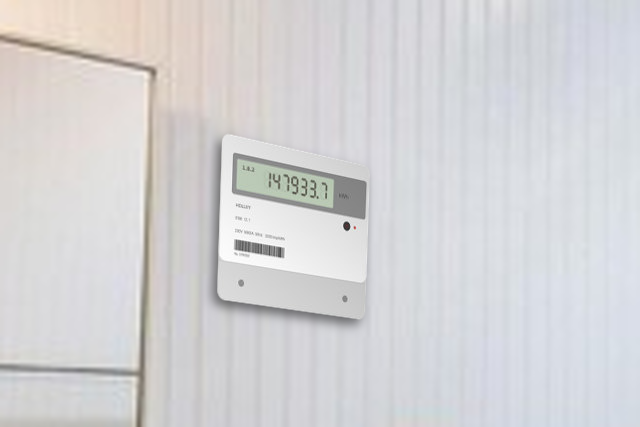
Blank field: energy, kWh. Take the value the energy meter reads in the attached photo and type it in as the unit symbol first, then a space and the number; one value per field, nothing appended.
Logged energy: kWh 147933.7
